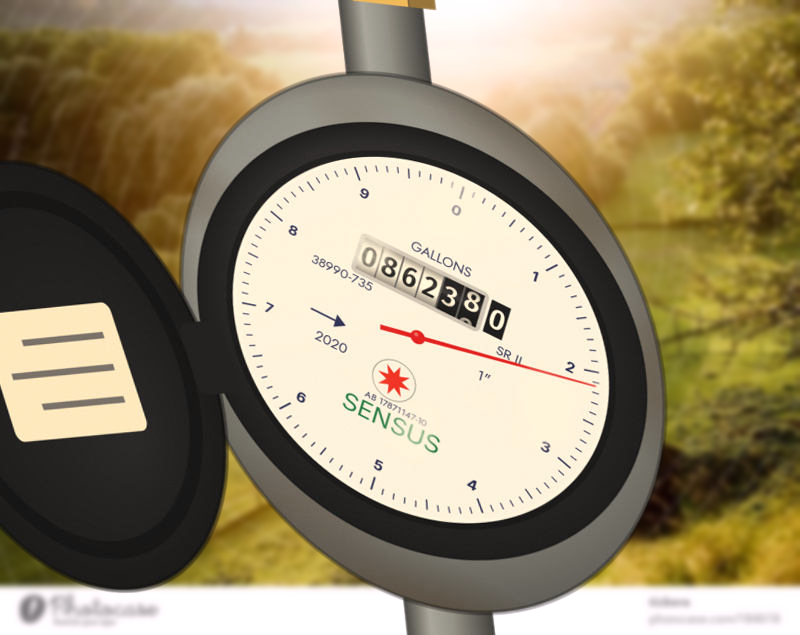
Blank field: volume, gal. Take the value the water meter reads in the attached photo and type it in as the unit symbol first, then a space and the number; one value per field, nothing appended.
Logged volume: gal 862382.1
